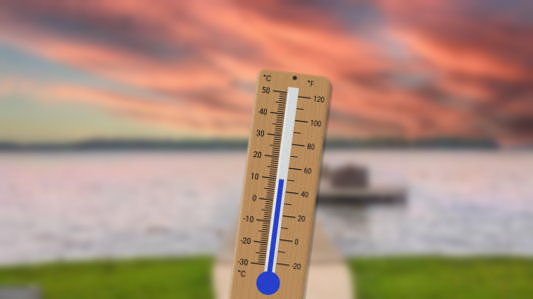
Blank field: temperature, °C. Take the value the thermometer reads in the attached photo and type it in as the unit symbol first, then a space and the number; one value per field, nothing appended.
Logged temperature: °C 10
